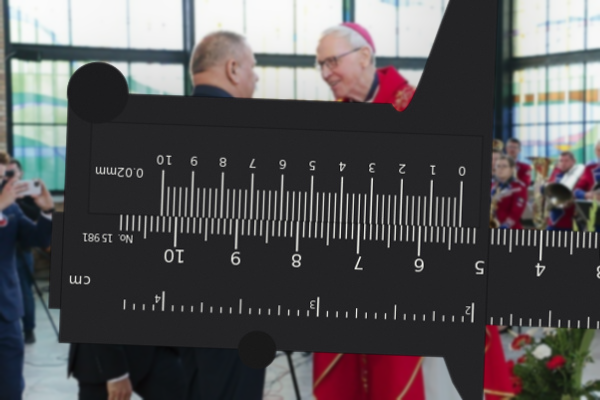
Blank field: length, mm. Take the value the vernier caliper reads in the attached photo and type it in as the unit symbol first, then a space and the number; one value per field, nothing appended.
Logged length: mm 53.4
